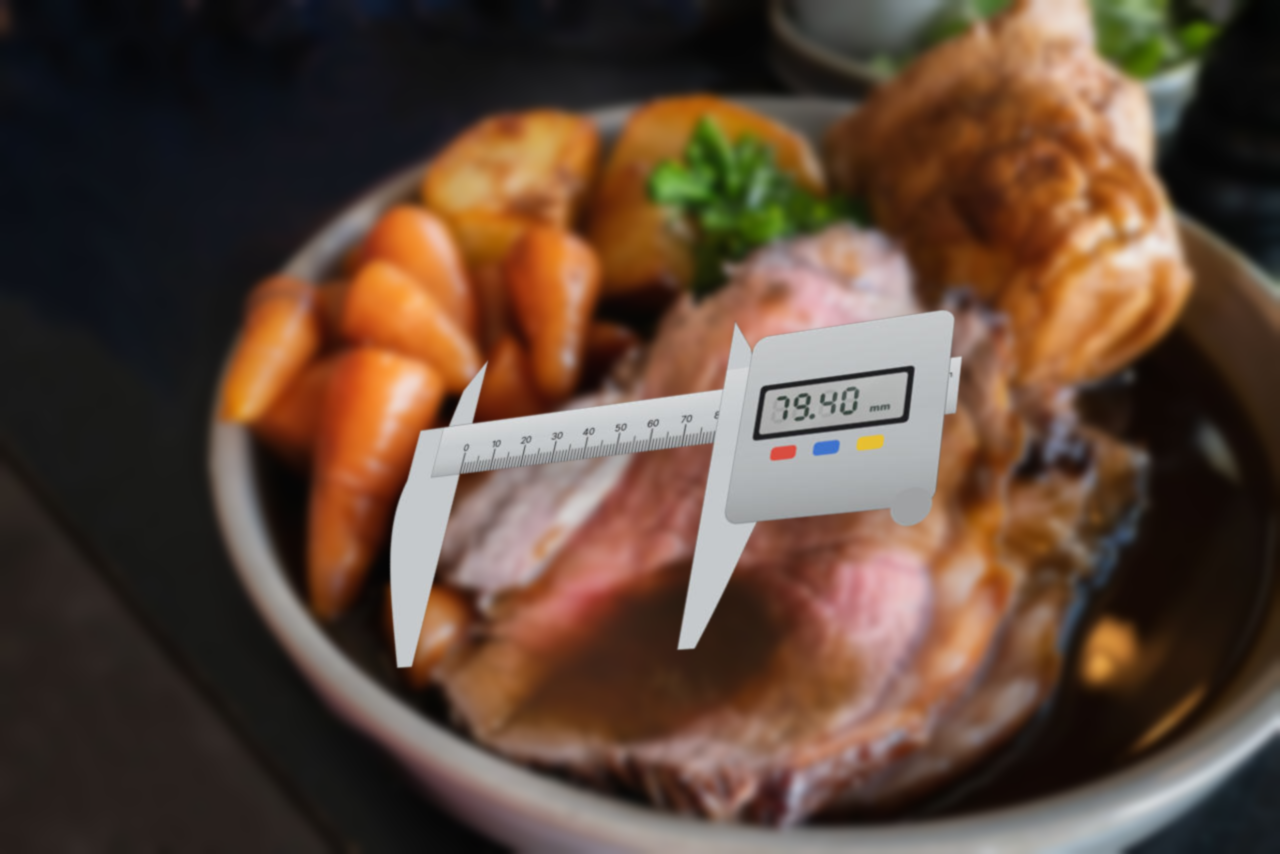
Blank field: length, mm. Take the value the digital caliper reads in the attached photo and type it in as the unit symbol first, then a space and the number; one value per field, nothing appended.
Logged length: mm 79.40
